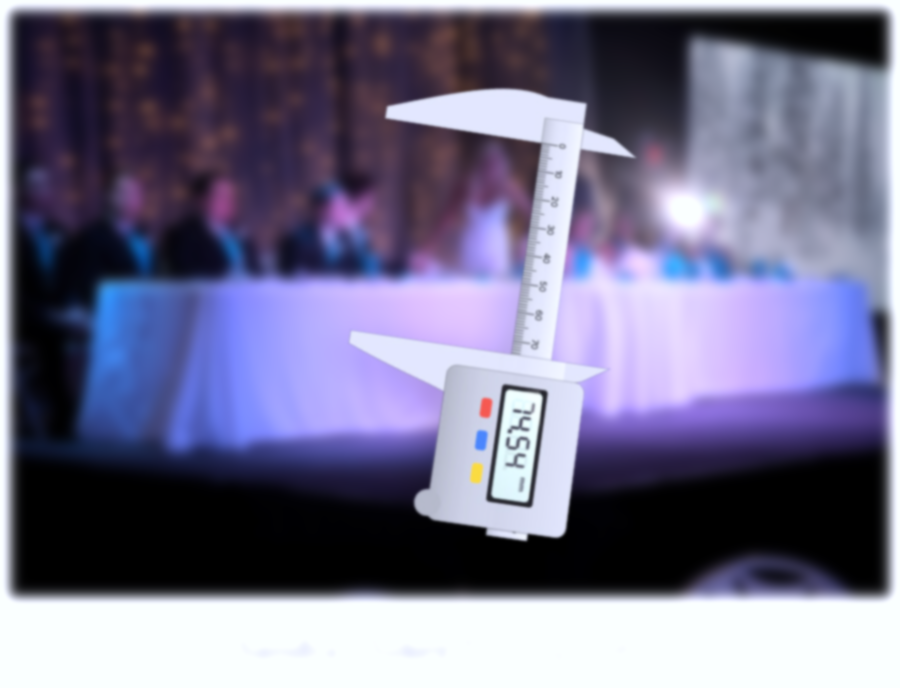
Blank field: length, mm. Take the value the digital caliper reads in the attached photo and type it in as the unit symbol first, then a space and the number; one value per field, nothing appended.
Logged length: mm 74.54
